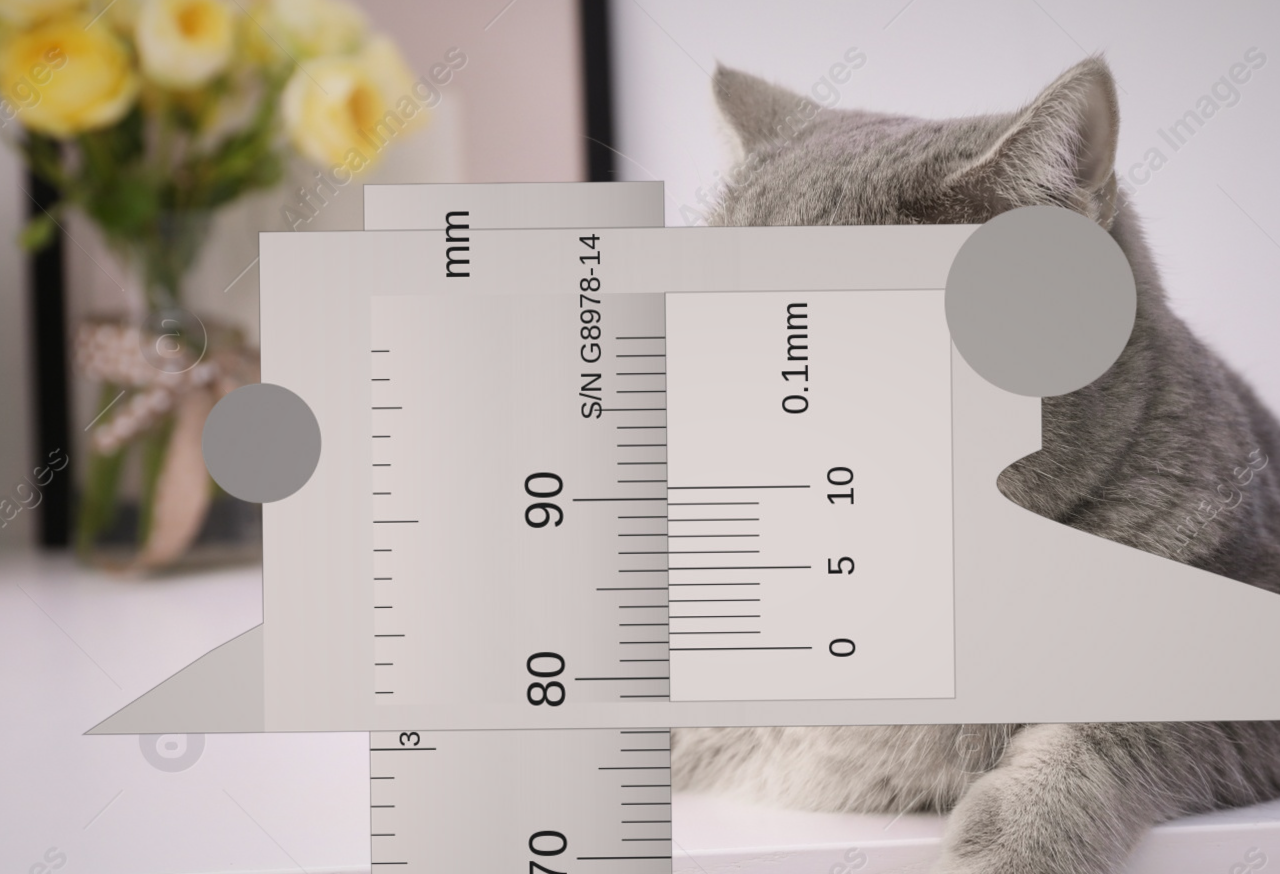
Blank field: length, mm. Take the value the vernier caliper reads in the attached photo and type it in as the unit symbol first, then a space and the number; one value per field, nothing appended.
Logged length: mm 81.6
